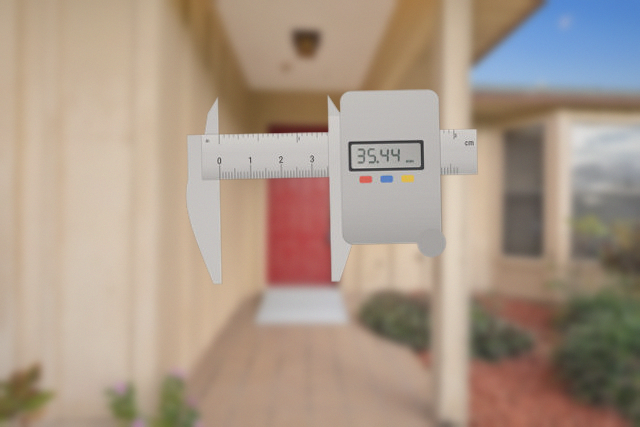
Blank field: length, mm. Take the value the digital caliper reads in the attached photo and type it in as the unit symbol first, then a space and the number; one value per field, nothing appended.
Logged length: mm 35.44
